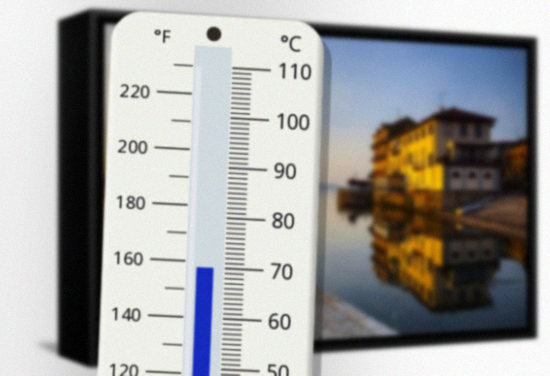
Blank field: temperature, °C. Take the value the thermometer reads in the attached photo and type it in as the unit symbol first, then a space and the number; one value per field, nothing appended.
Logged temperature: °C 70
